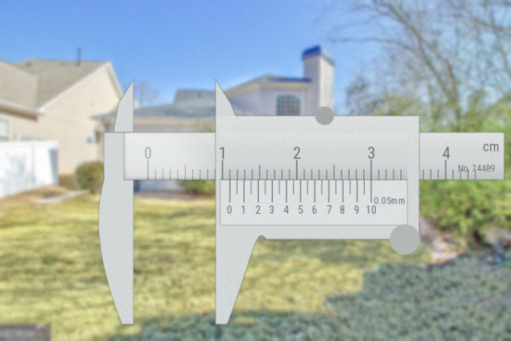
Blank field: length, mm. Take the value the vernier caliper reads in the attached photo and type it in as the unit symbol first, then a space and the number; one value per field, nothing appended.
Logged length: mm 11.0
